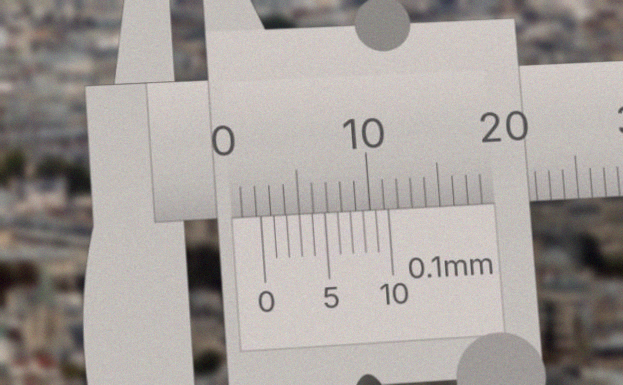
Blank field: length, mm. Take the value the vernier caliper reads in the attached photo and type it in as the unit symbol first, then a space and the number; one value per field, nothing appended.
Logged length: mm 2.3
